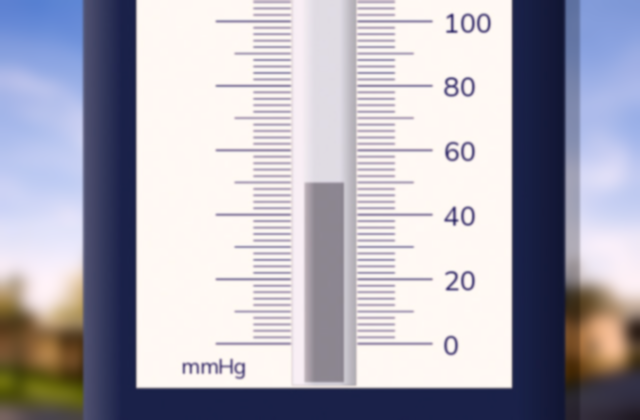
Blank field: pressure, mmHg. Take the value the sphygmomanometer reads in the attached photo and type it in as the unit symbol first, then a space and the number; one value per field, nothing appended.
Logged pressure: mmHg 50
